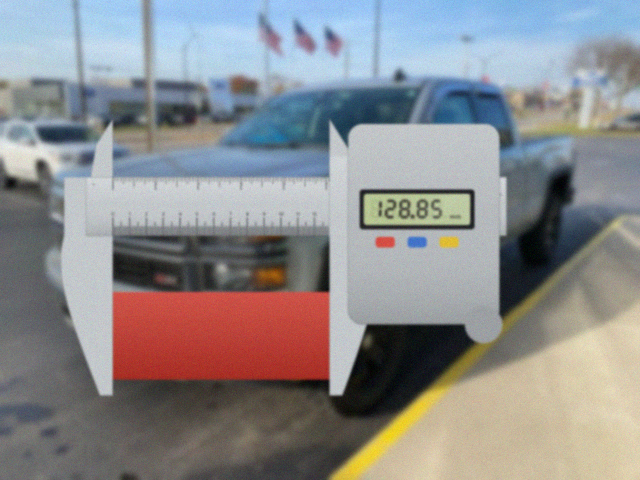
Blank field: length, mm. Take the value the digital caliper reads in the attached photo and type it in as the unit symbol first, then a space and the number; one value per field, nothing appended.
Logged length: mm 128.85
